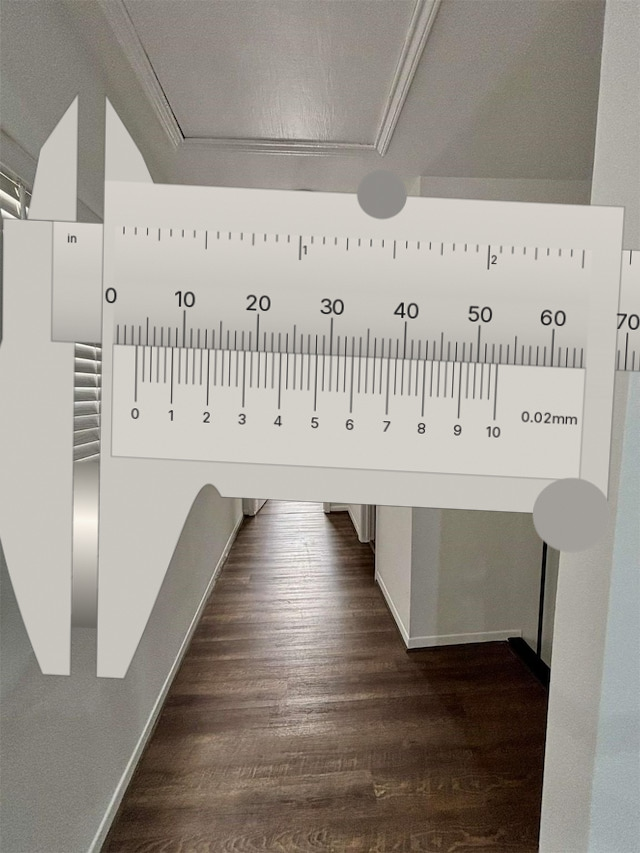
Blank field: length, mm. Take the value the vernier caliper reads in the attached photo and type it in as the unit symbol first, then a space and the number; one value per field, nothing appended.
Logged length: mm 3.6
